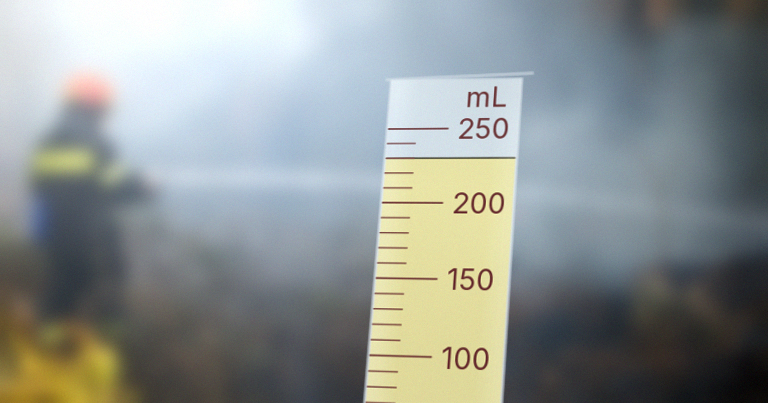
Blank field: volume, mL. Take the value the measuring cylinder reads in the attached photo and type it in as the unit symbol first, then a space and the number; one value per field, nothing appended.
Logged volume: mL 230
